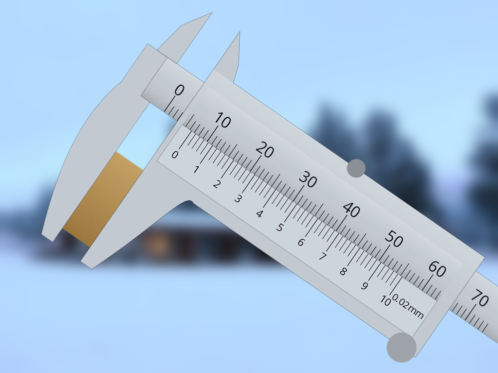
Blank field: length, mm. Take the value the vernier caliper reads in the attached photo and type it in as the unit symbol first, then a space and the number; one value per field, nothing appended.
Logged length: mm 6.4
